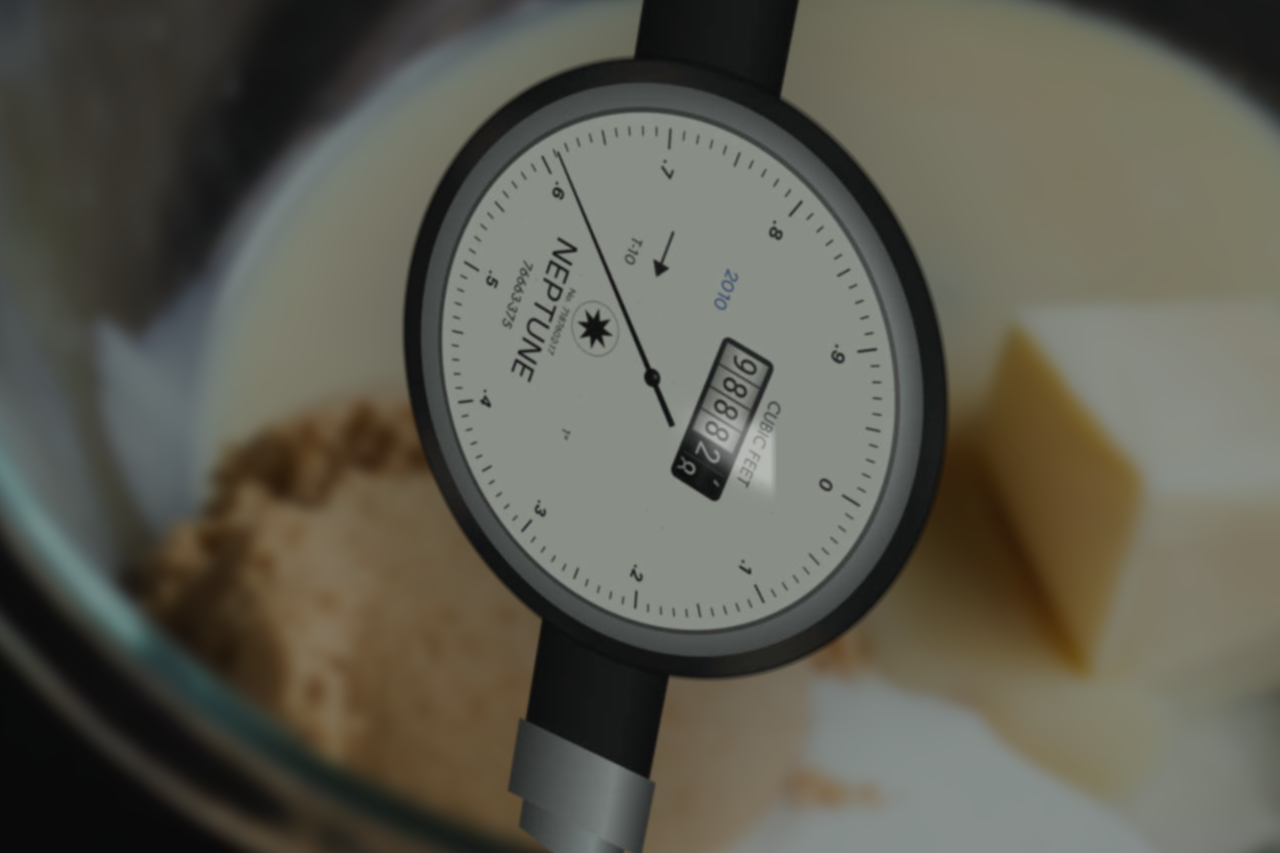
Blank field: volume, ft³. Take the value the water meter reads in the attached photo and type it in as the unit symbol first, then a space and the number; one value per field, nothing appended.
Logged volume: ft³ 988827.61
